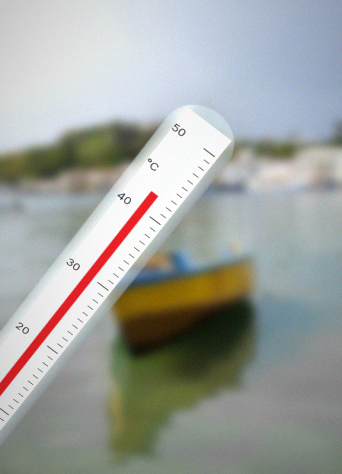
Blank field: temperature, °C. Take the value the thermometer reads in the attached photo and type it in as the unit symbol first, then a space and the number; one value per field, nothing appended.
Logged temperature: °C 42.5
